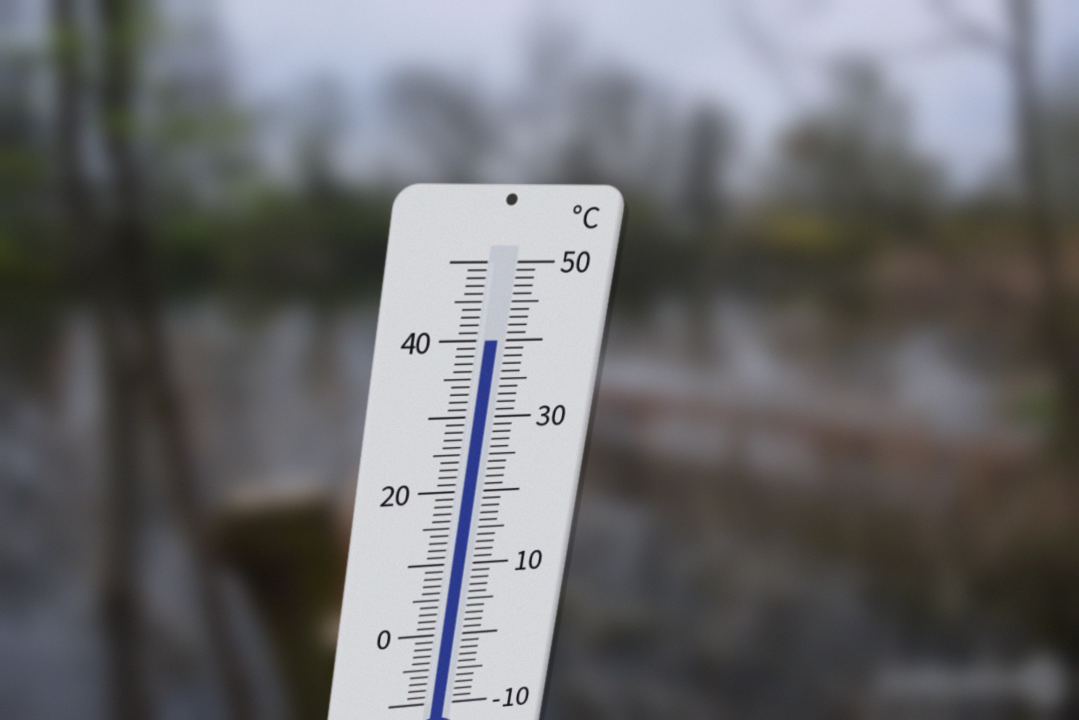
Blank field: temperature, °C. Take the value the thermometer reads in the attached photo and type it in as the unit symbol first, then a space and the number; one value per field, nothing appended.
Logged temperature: °C 40
